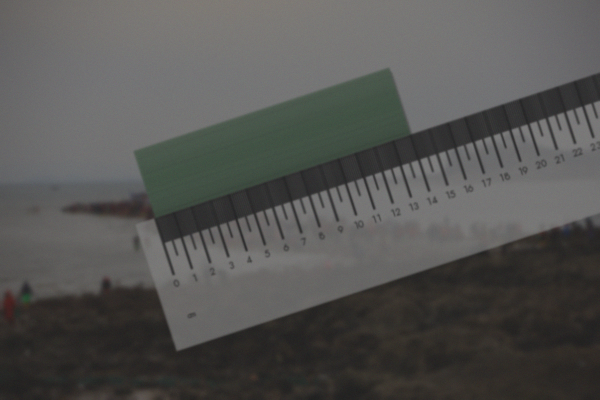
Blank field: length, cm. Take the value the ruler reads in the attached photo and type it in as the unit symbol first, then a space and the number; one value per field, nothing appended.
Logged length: cm 14
